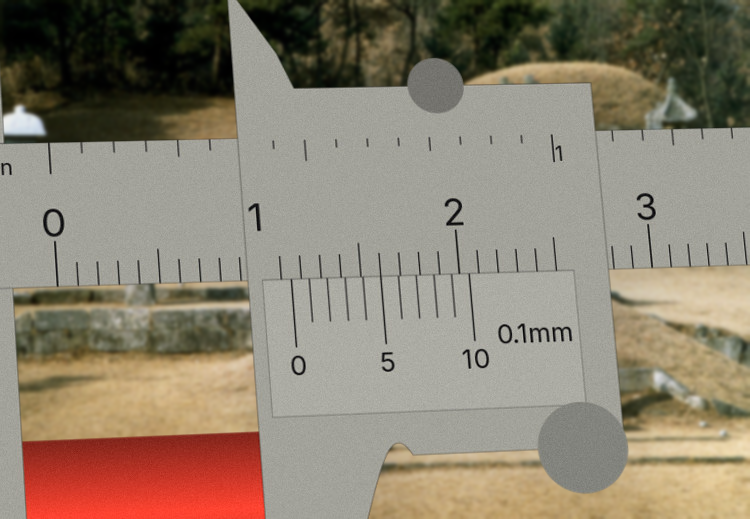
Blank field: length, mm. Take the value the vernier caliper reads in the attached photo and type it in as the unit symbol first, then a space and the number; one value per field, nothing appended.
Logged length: mm 11.5
